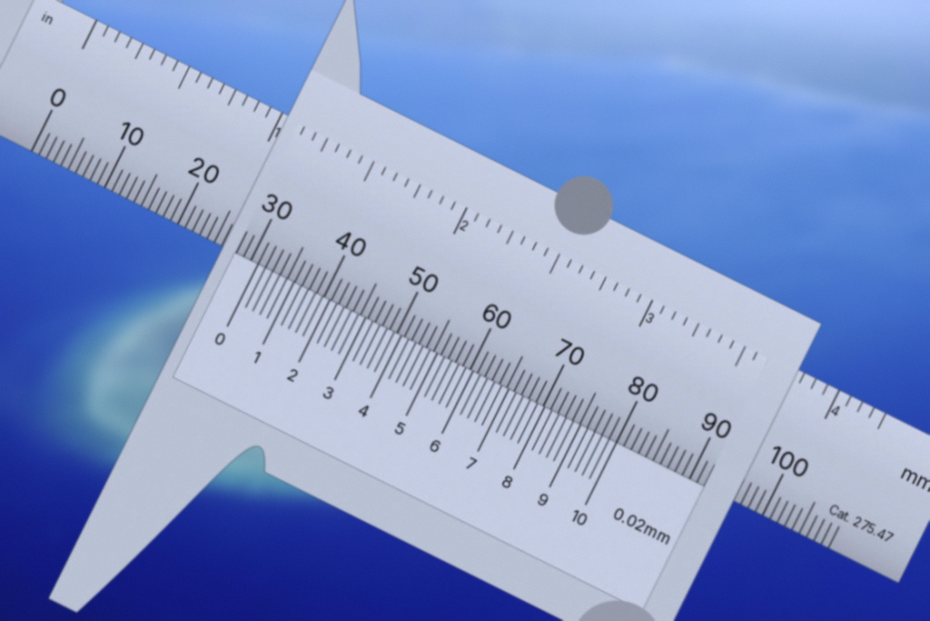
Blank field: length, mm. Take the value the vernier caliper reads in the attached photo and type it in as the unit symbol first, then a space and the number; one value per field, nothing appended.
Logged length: mm 31.0
